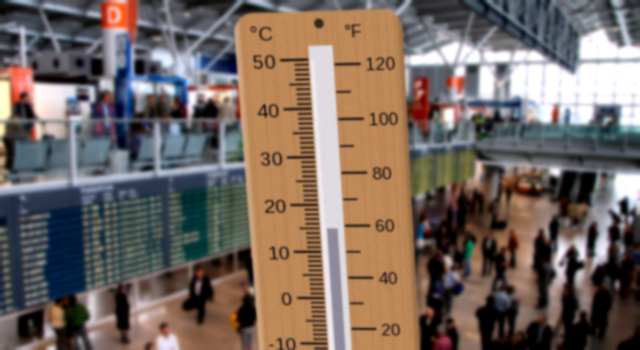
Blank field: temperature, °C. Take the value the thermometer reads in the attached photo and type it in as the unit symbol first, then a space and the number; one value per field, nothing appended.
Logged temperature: °C 15
